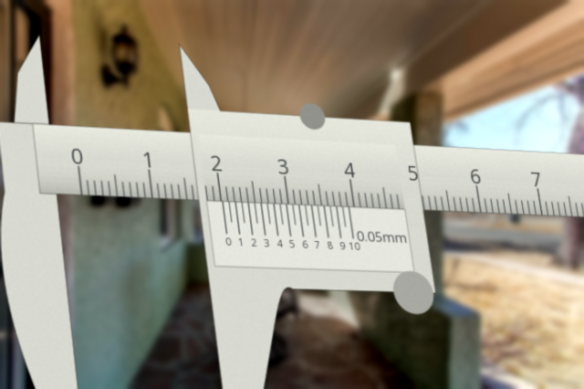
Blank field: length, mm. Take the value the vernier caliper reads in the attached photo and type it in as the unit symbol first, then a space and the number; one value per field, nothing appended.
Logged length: mm 20.2
